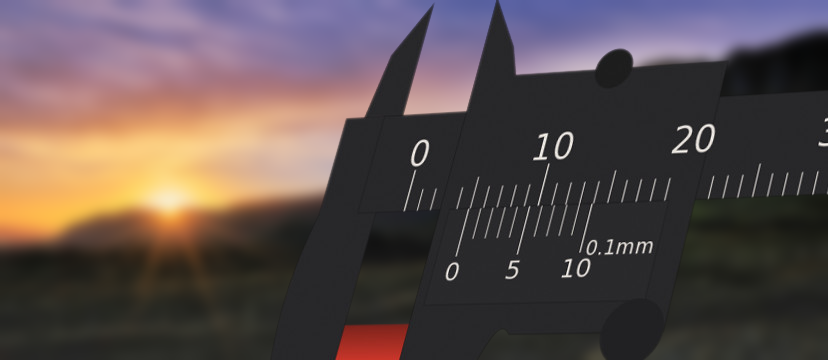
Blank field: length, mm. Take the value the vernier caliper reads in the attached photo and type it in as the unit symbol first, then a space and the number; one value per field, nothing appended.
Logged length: mm 4.9
